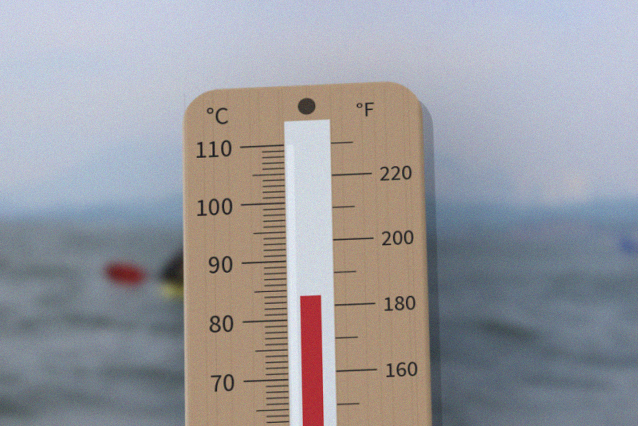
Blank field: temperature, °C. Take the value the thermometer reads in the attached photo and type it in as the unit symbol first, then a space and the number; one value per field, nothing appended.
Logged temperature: °C 84
